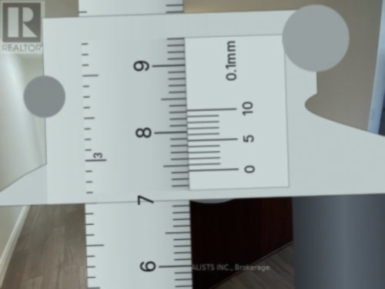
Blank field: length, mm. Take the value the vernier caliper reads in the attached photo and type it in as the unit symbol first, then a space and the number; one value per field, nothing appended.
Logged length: mm 74.2
